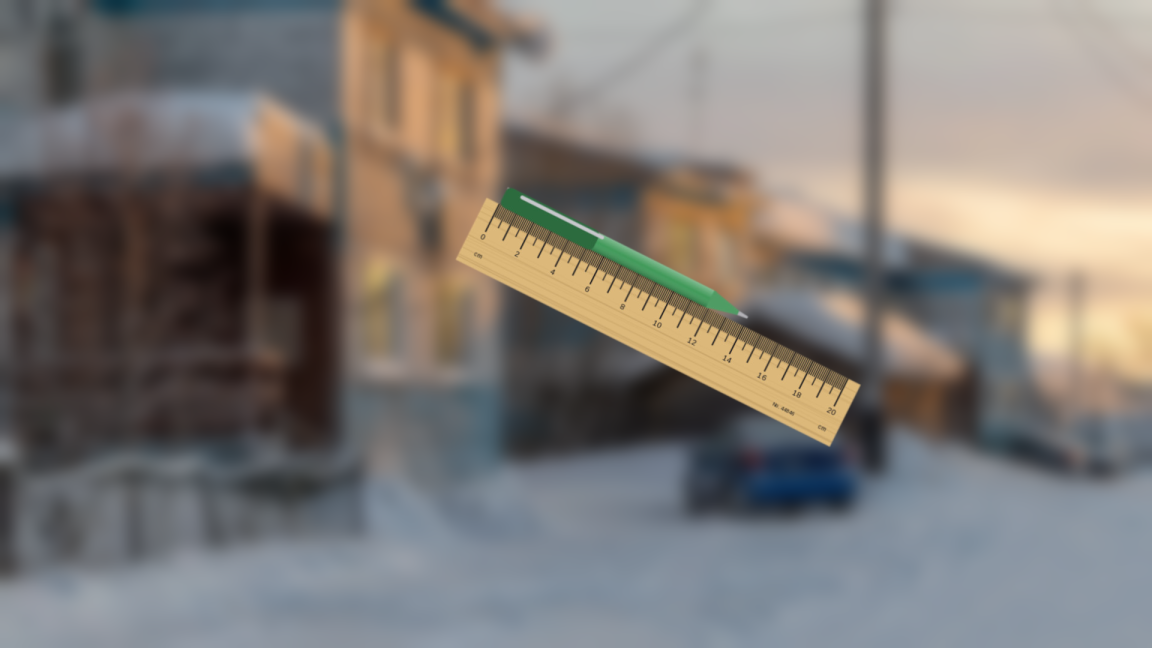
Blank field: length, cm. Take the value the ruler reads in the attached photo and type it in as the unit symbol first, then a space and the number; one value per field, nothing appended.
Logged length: cm 14
